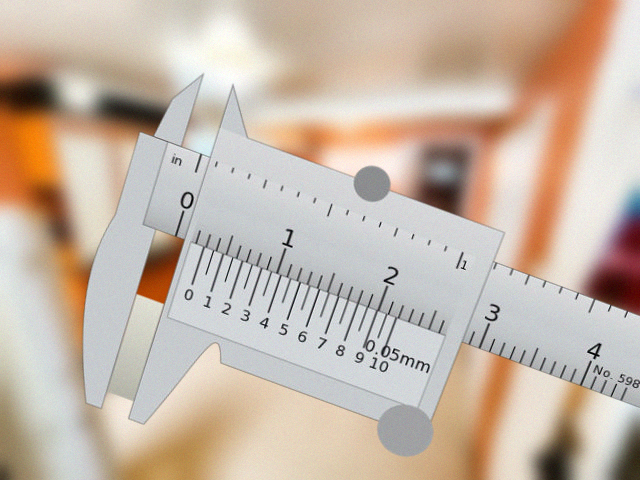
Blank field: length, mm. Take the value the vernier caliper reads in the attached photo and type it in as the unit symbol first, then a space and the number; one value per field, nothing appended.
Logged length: mm 2.8
